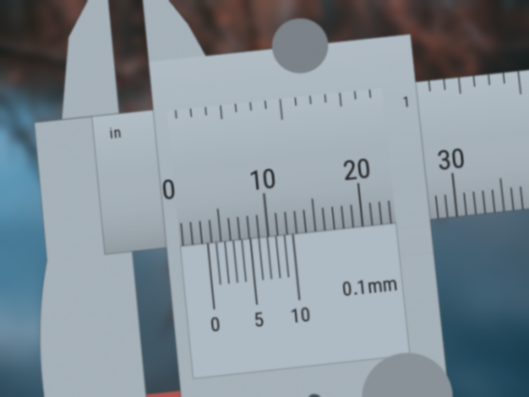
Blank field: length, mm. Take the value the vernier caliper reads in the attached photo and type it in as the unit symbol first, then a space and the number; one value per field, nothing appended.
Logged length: mm 3.6
